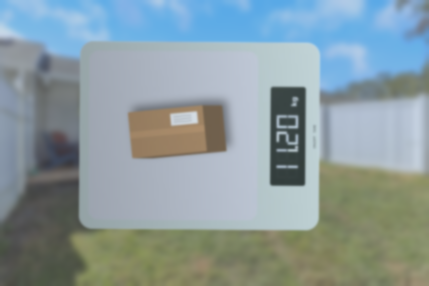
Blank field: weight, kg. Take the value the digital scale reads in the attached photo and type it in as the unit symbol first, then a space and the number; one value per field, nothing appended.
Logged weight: kg 11.20
